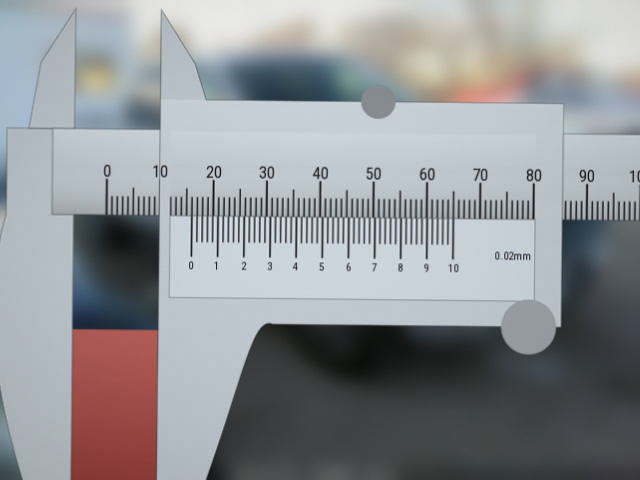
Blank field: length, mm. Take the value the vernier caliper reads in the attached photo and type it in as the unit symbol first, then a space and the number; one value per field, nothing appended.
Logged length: mm 16.0
